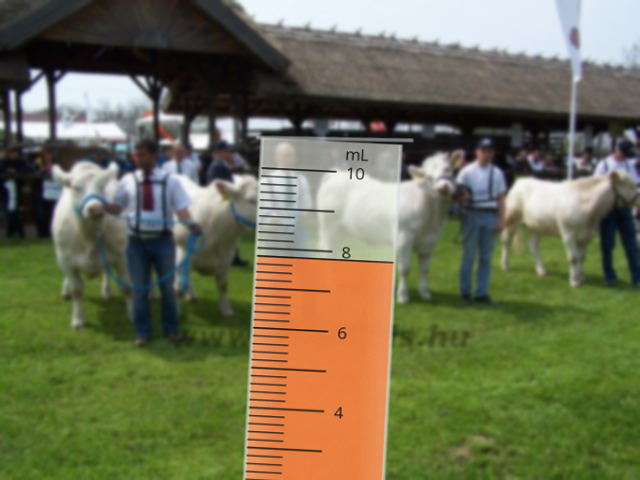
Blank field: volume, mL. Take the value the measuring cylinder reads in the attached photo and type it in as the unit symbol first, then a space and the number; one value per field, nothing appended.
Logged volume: mL 7.8
